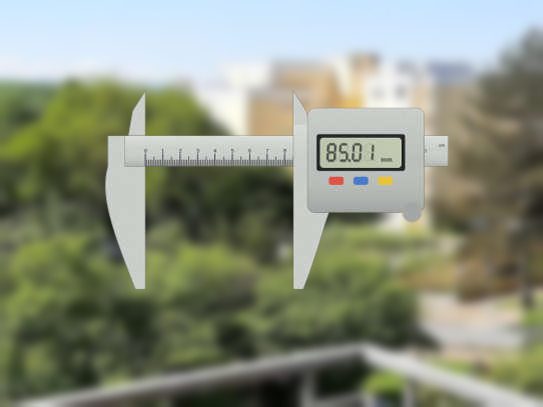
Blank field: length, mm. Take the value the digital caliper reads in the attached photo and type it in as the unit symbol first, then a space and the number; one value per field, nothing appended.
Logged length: mm 85.01
